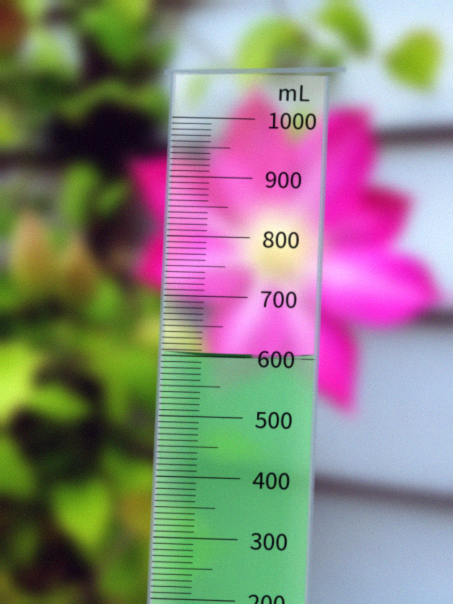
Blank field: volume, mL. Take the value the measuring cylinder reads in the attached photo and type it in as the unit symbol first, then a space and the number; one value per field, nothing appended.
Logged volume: mL 600
